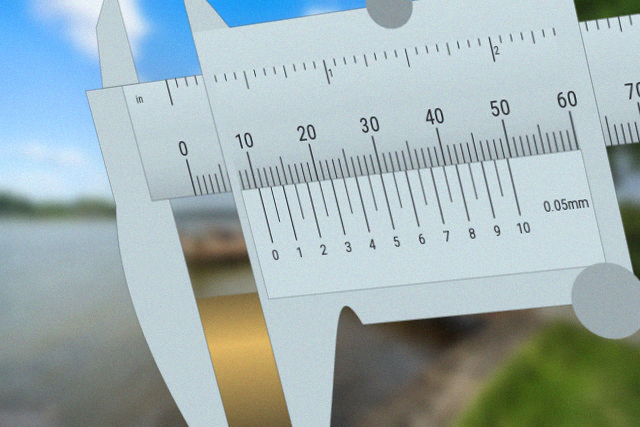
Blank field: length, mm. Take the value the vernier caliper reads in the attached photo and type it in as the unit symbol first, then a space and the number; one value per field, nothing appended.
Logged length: mm 10.4
